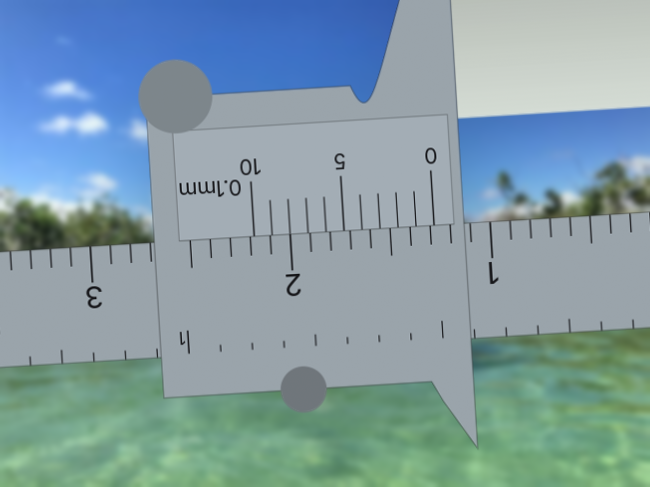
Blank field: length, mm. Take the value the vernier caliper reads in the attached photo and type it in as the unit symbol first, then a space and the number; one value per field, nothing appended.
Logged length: mm 12.8
